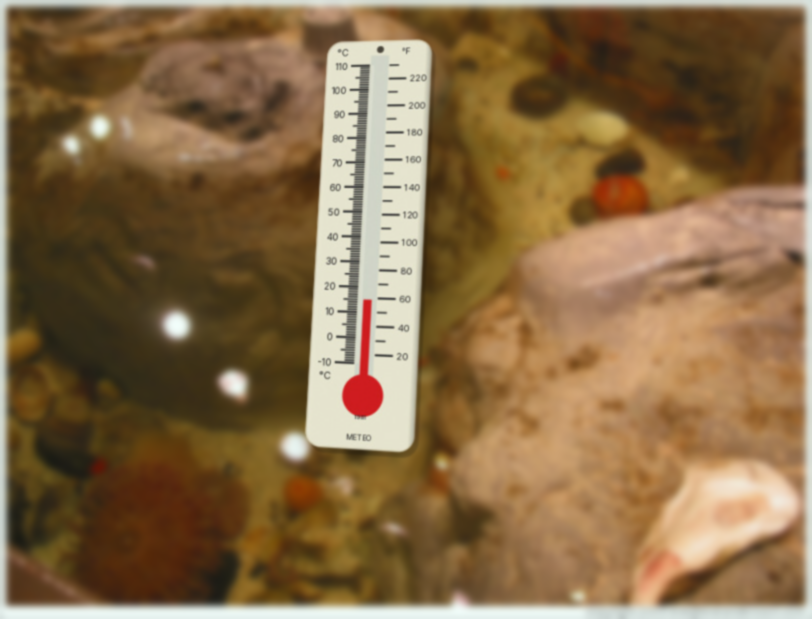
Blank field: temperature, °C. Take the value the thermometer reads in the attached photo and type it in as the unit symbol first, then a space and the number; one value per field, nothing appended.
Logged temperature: °C 15
